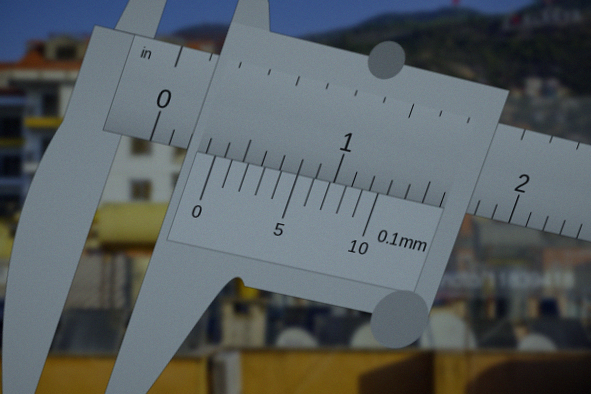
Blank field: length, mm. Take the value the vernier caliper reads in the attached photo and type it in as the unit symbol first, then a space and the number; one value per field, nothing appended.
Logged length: mm 3.5
